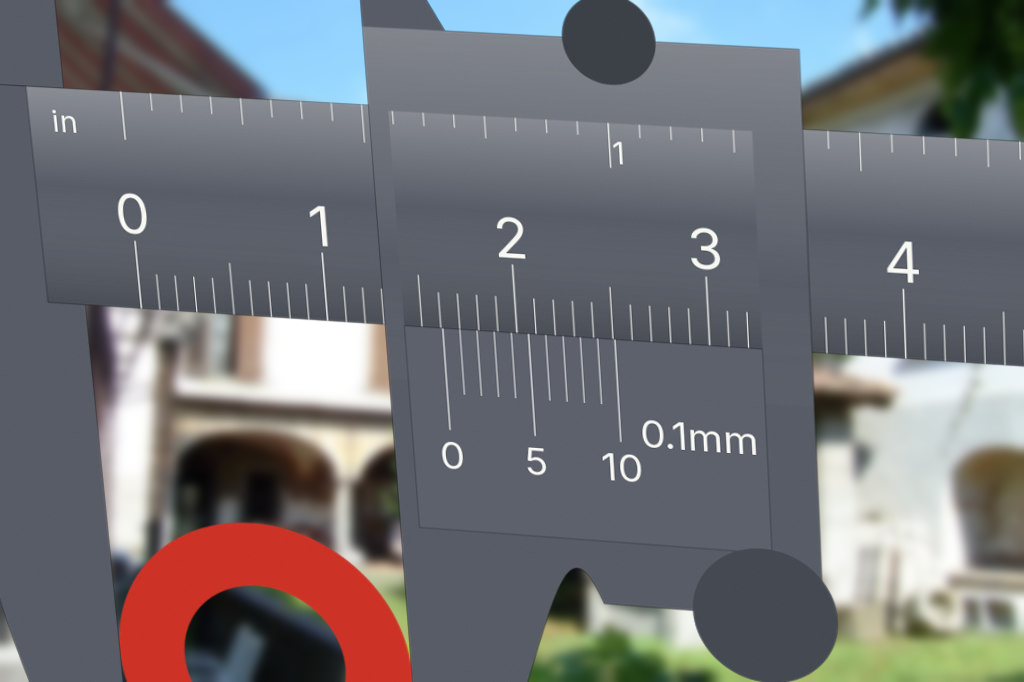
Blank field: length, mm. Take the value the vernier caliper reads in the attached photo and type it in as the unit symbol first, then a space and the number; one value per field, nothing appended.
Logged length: mm 16.1
